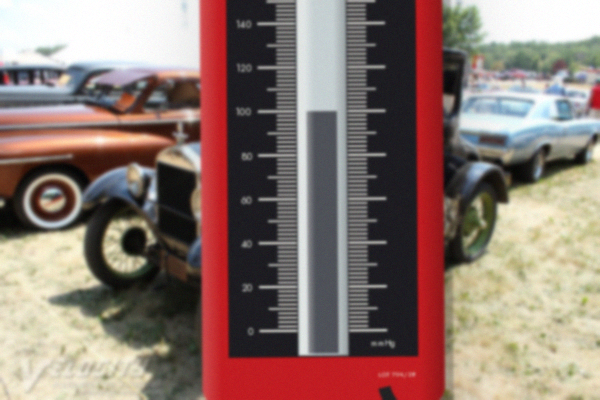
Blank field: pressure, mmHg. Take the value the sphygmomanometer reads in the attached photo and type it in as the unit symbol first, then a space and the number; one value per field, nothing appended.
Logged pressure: mmHg 100
